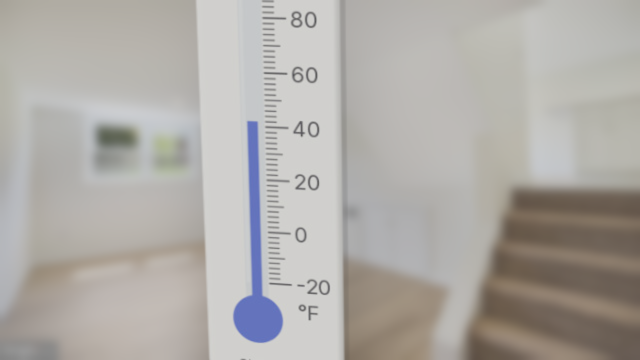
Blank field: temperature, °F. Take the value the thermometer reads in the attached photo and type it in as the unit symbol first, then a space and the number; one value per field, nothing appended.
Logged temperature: °F 42
